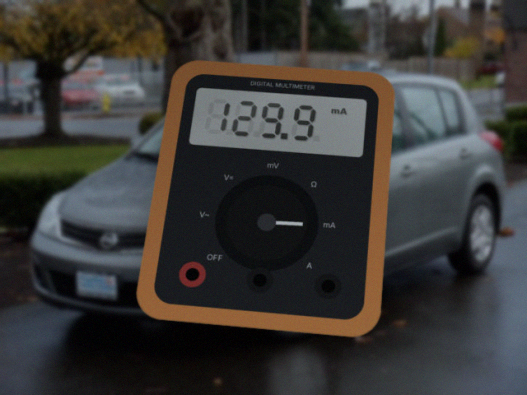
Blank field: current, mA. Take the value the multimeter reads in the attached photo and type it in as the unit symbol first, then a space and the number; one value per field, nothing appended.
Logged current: mA 129.9
